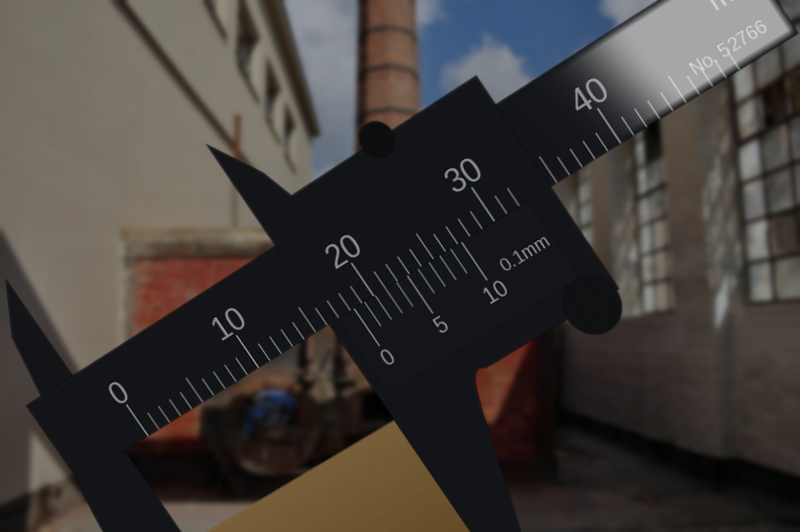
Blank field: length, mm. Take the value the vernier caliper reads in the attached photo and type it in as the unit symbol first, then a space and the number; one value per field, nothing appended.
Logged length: mm 18.3
